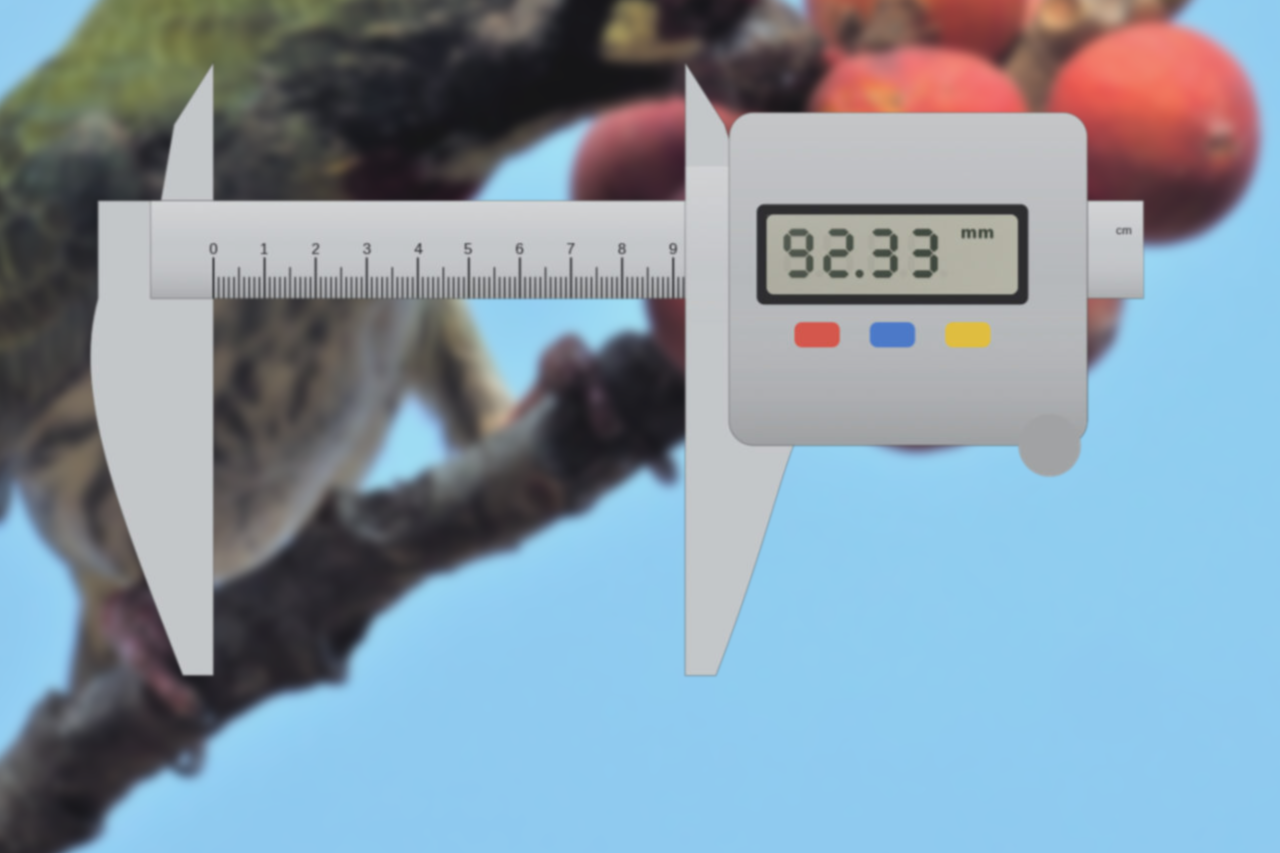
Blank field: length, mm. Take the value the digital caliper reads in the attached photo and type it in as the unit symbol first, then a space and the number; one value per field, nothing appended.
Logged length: mm 92.33
